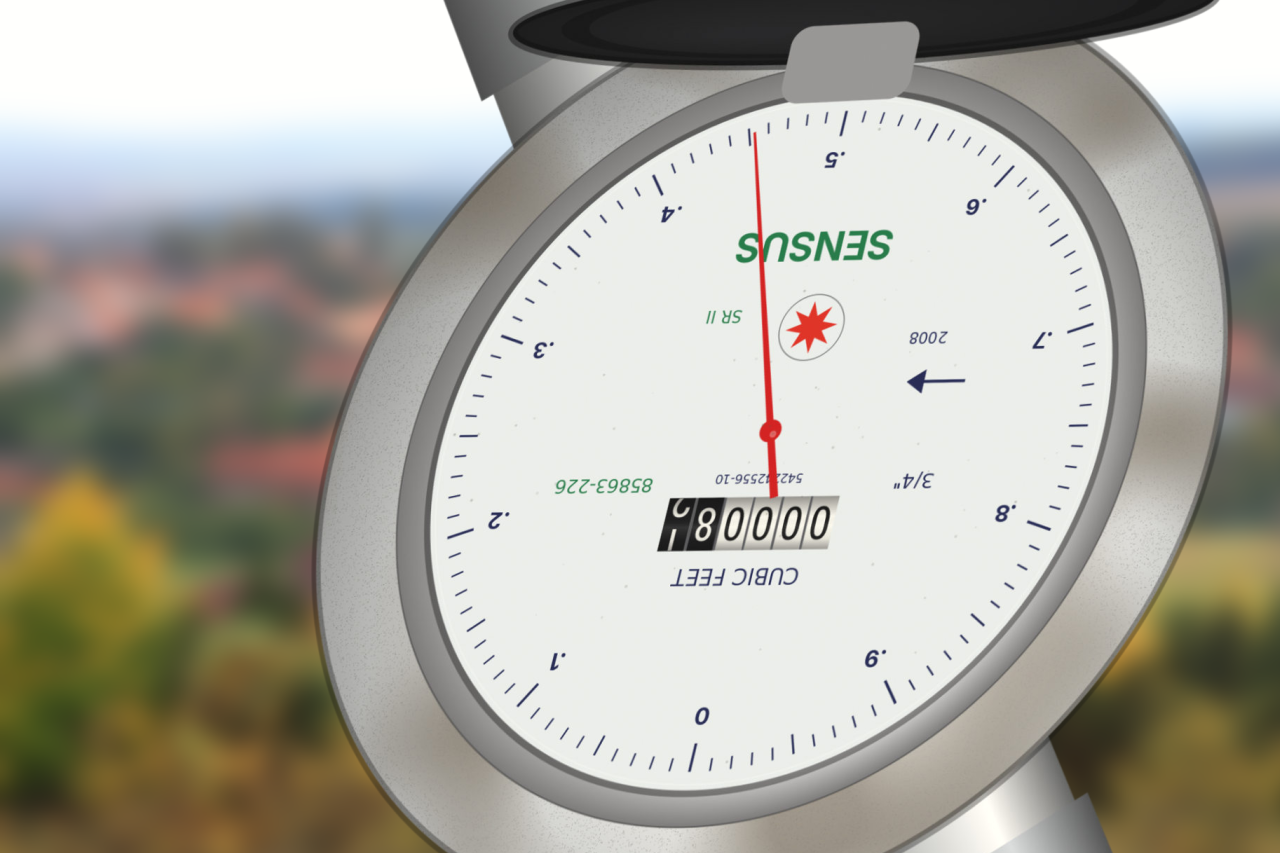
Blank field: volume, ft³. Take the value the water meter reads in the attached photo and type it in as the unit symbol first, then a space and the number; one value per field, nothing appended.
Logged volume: ft³ 81.45
